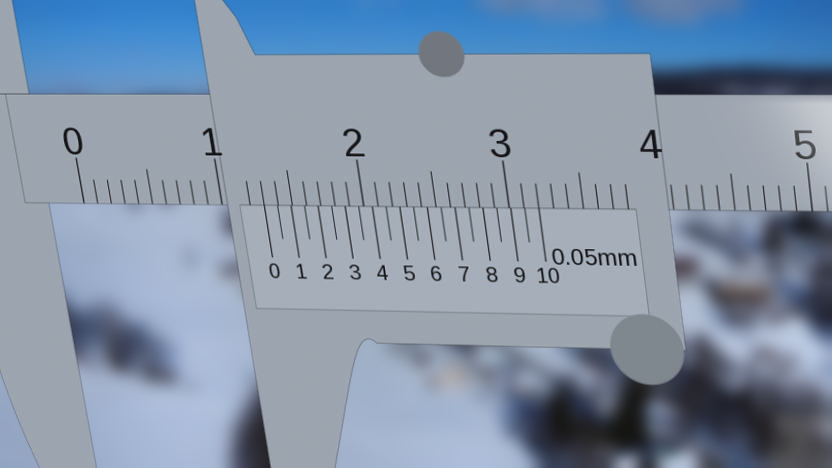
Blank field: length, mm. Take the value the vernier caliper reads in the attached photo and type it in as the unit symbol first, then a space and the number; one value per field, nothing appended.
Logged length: mm 13.0
